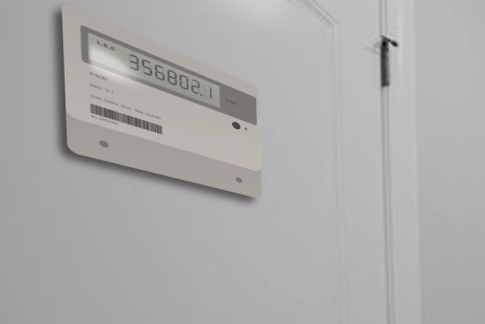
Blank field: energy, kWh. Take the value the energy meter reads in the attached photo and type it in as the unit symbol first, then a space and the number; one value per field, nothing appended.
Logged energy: kWh 356802.1
